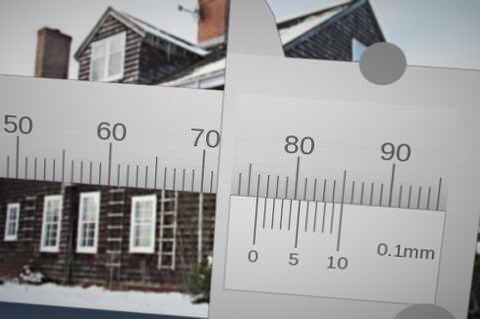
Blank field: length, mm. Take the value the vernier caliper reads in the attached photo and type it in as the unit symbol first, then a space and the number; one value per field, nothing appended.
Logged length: mm 76.0
